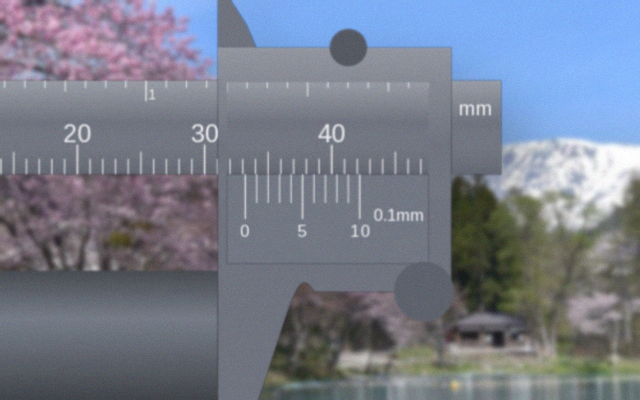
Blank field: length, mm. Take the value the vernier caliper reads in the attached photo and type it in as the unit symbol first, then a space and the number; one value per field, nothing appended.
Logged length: mm 33.2
